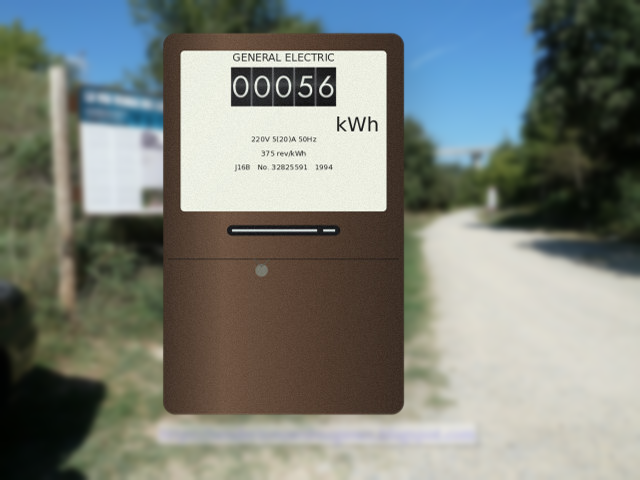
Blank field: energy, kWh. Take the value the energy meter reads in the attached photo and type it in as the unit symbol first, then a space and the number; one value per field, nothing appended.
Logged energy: kWh 56
